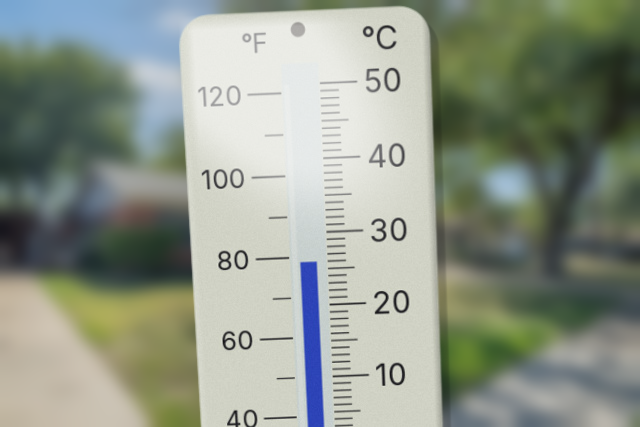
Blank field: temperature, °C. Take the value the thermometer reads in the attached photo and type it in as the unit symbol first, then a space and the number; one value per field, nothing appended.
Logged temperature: °C 26
